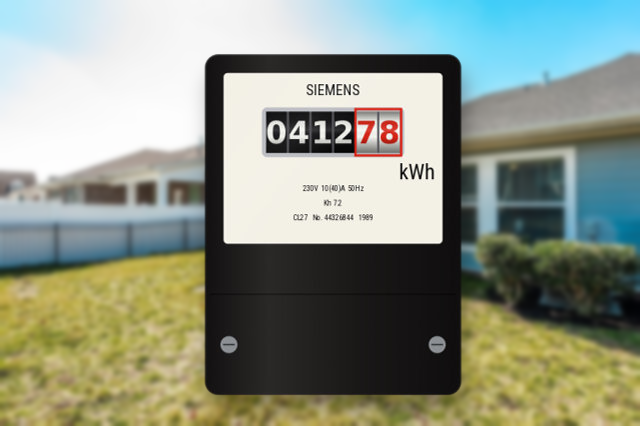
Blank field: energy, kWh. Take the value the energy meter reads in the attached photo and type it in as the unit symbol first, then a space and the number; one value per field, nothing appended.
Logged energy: kWh 412.78
